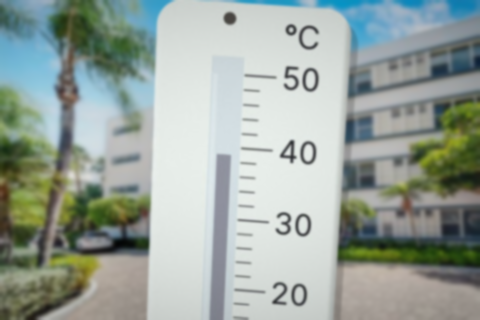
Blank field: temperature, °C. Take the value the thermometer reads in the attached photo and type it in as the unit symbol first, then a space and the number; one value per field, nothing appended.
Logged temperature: °C 39
